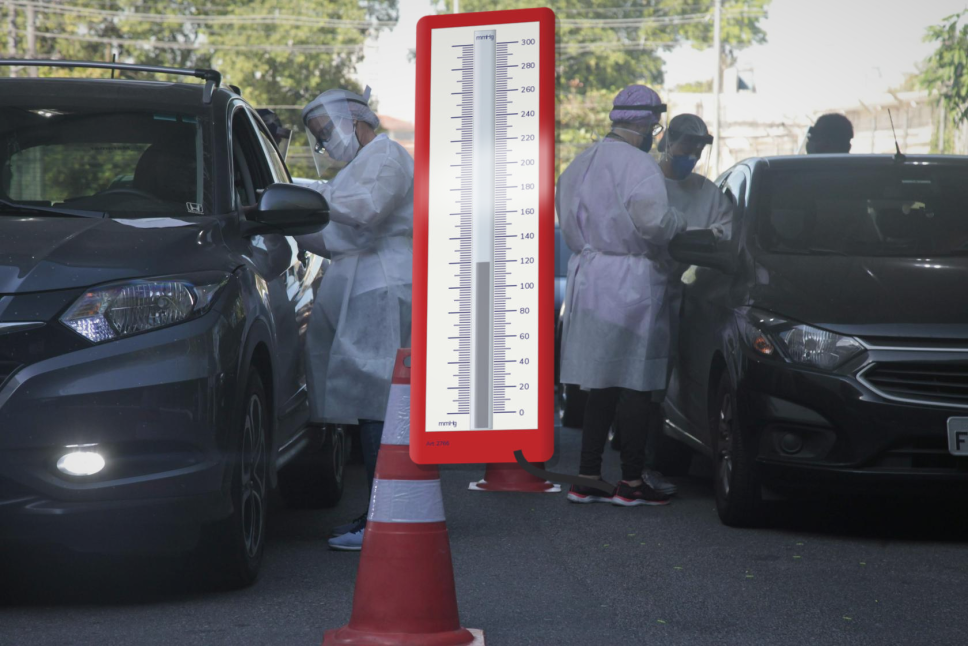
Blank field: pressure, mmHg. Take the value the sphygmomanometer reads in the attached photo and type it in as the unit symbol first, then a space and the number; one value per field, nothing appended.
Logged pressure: mmHg 120
